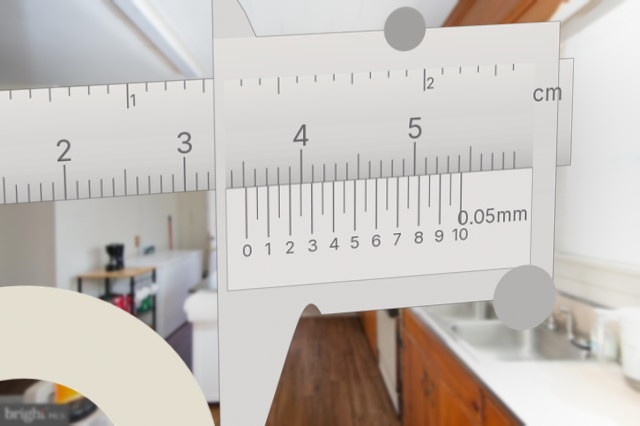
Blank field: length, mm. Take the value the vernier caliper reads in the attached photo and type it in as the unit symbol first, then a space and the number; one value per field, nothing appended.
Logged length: mm 35.2
